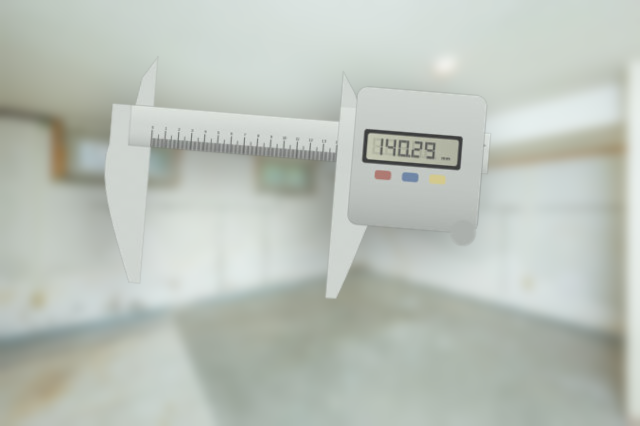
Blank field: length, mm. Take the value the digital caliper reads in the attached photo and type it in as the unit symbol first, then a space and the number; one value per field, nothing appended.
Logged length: mm 140.29
